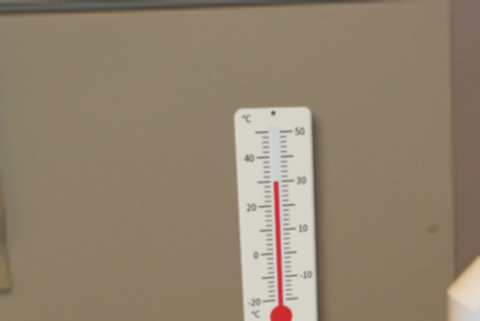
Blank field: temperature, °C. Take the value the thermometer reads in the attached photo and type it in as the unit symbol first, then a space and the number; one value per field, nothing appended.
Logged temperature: °C 30
